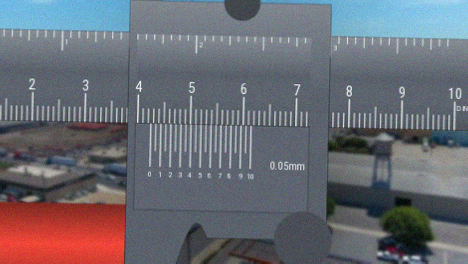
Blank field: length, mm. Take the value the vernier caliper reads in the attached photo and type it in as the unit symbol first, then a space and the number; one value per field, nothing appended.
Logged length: mm 42.5
